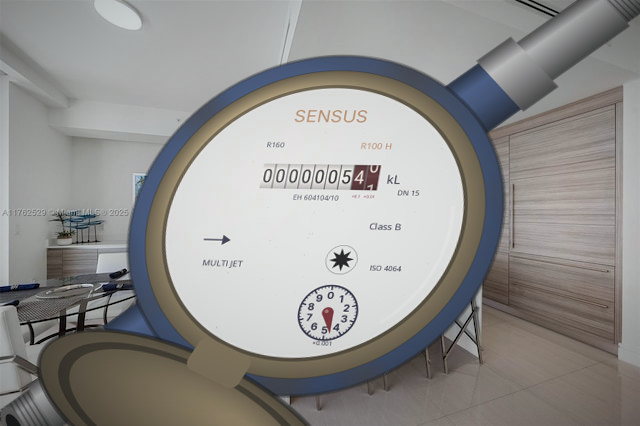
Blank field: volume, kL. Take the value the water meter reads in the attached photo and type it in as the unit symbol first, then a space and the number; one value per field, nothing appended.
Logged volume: kL 5.404
